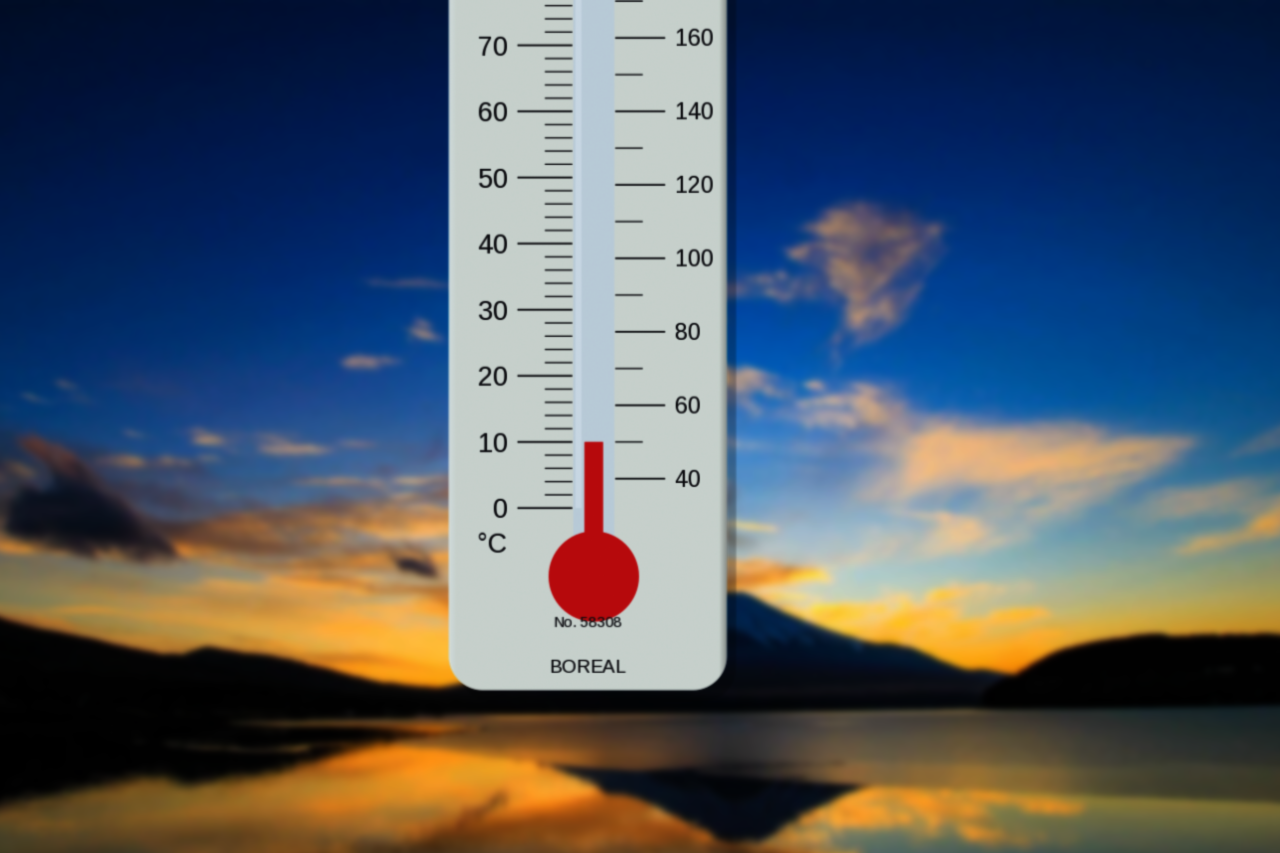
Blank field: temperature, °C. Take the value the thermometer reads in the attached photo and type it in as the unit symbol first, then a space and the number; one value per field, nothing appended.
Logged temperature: °C 10
